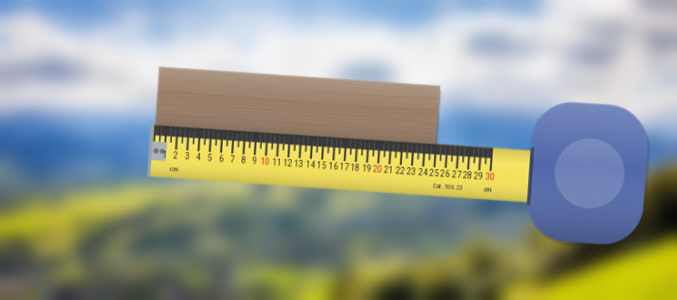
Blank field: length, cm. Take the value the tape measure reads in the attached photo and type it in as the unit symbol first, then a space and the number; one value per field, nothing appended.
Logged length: cm 25
